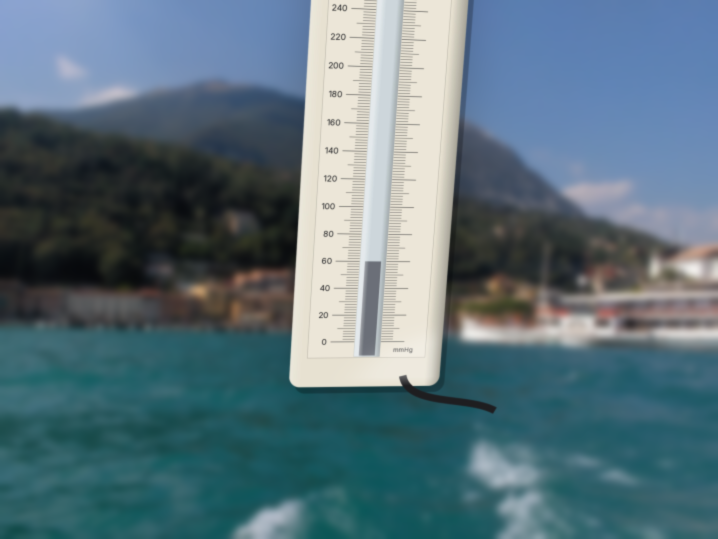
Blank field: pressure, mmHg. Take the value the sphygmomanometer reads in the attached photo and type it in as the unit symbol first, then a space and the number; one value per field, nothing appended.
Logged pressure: mmHg 60
